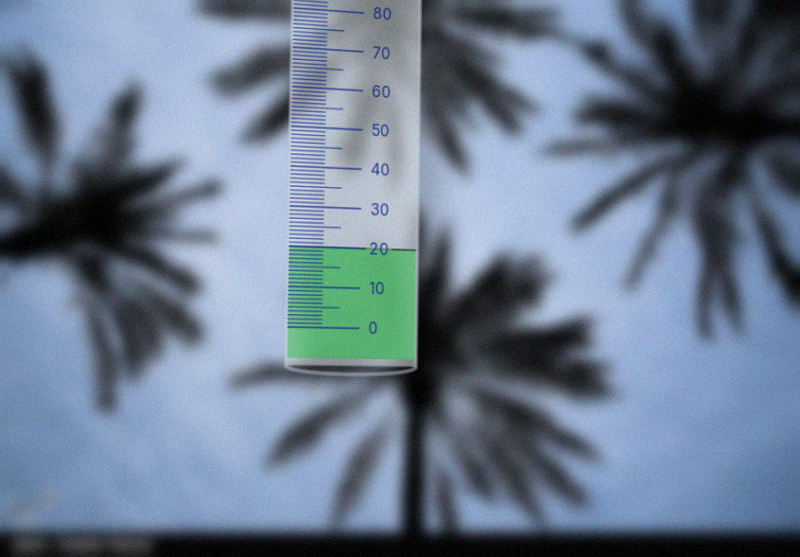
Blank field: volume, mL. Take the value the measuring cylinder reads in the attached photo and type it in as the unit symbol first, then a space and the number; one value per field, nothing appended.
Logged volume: mL 20
